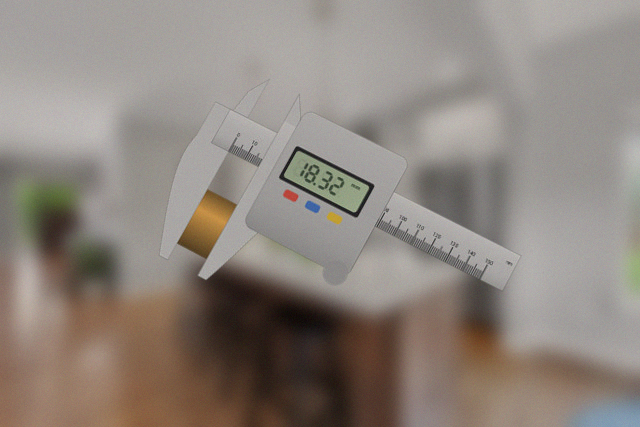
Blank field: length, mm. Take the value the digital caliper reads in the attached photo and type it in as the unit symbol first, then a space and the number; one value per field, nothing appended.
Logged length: mm 18.32
